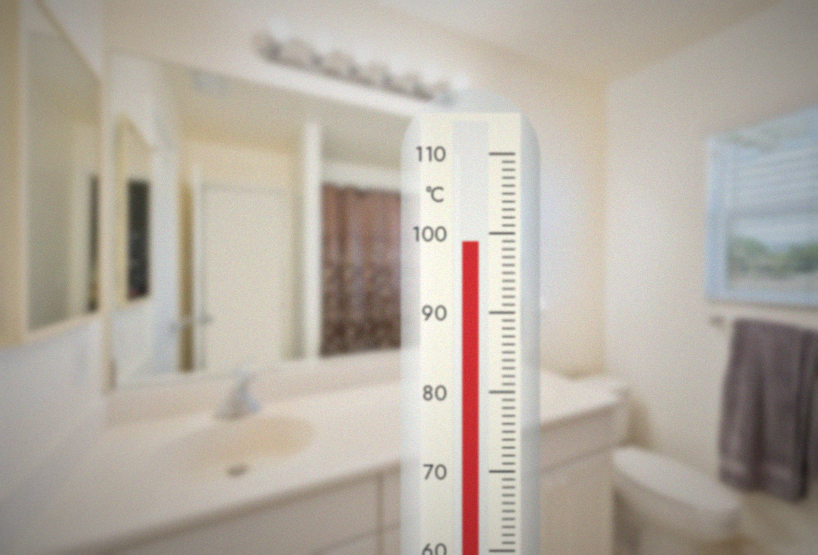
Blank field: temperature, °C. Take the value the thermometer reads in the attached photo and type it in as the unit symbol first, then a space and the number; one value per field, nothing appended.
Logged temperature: °C 99
